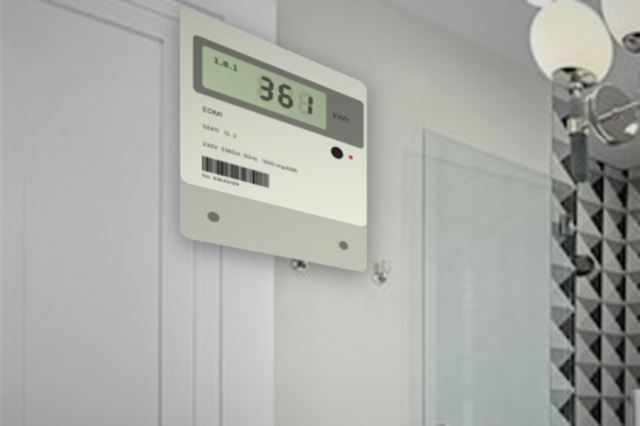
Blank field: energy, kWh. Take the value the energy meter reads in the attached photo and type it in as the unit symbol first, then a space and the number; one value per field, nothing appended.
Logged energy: kWh 361
